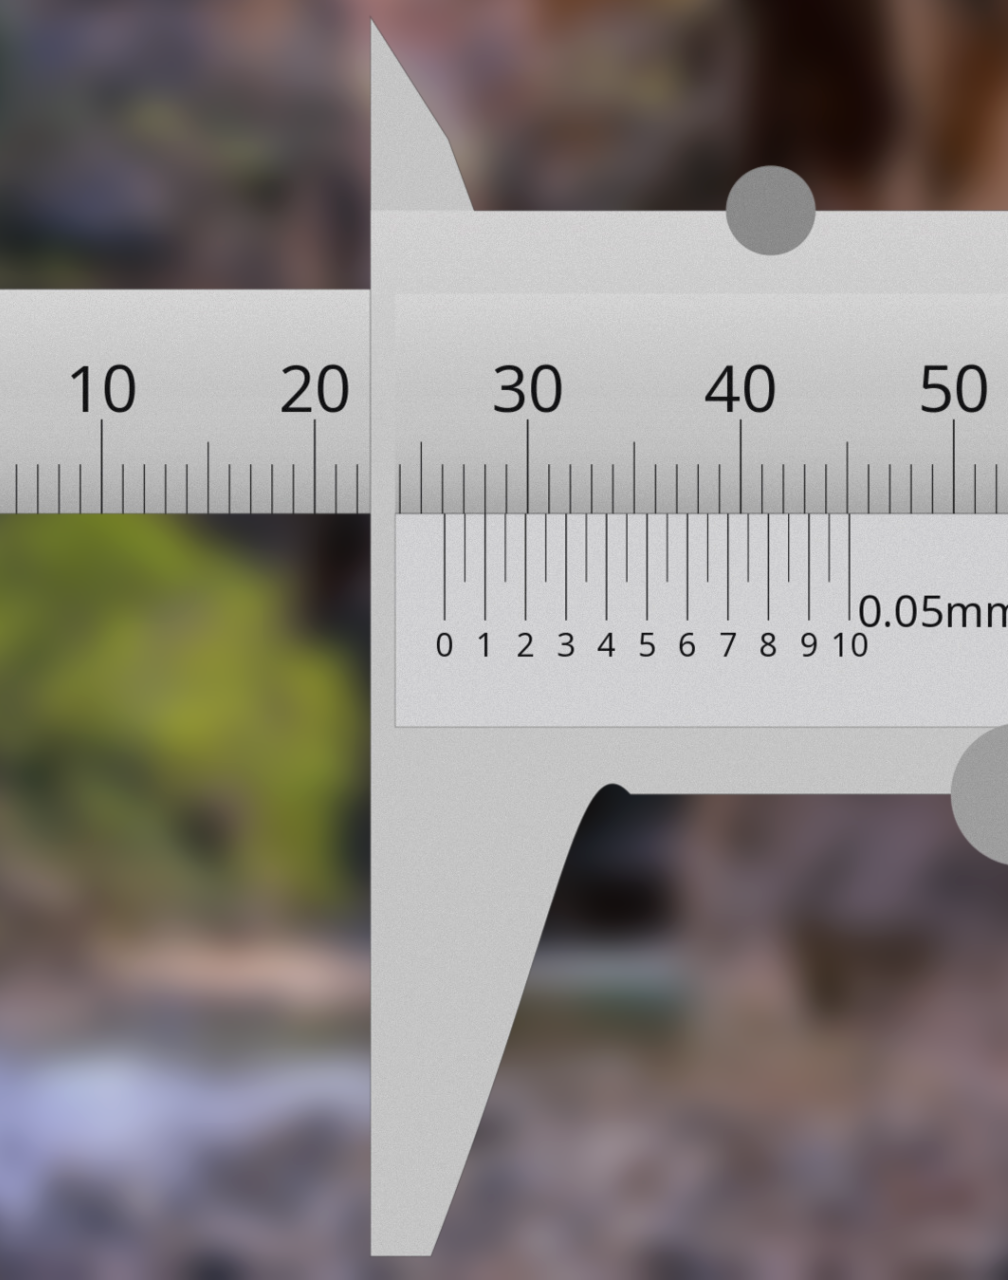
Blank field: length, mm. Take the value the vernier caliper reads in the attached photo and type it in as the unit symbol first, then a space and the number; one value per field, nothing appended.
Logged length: mm 26.1
